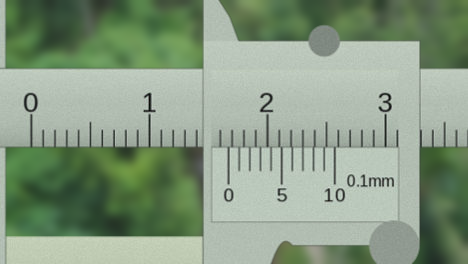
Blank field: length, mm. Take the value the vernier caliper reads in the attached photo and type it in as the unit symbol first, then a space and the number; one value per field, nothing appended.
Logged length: mm 16.7
